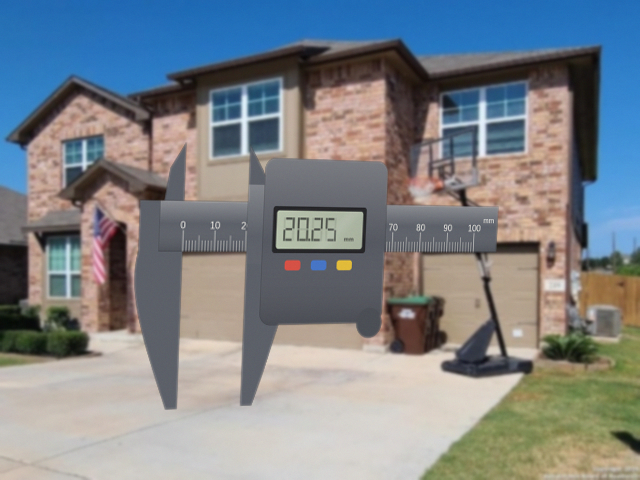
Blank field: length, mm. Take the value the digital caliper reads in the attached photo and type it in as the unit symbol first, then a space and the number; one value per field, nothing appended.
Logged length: mm 20.25
